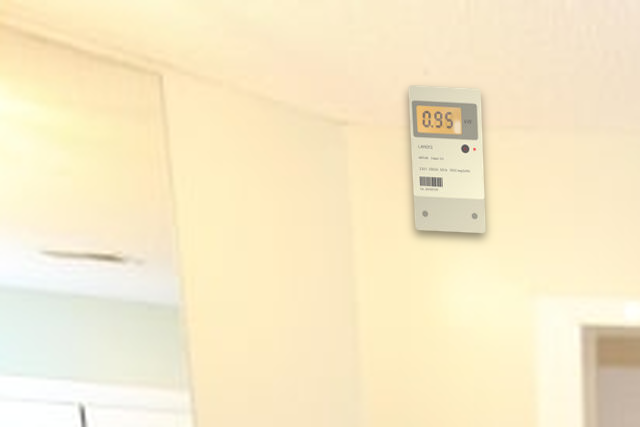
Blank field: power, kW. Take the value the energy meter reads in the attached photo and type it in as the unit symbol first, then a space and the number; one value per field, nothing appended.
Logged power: kW 0.95
